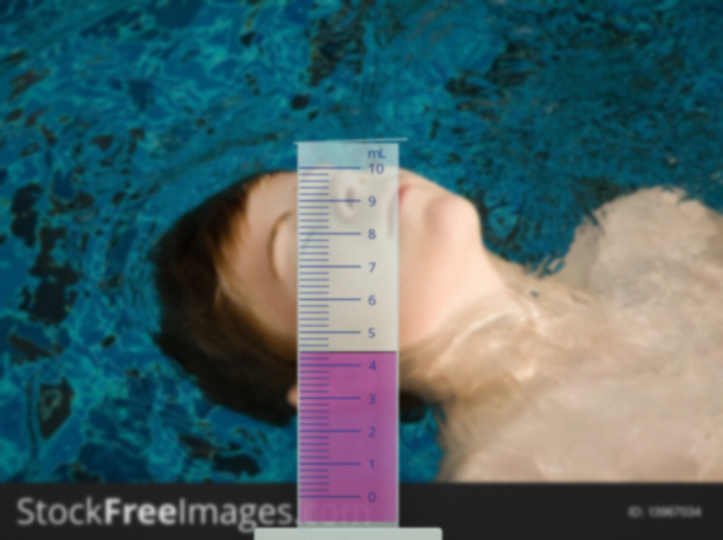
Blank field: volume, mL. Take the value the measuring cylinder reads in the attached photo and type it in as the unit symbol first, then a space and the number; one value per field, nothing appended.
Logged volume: mL 4.4
